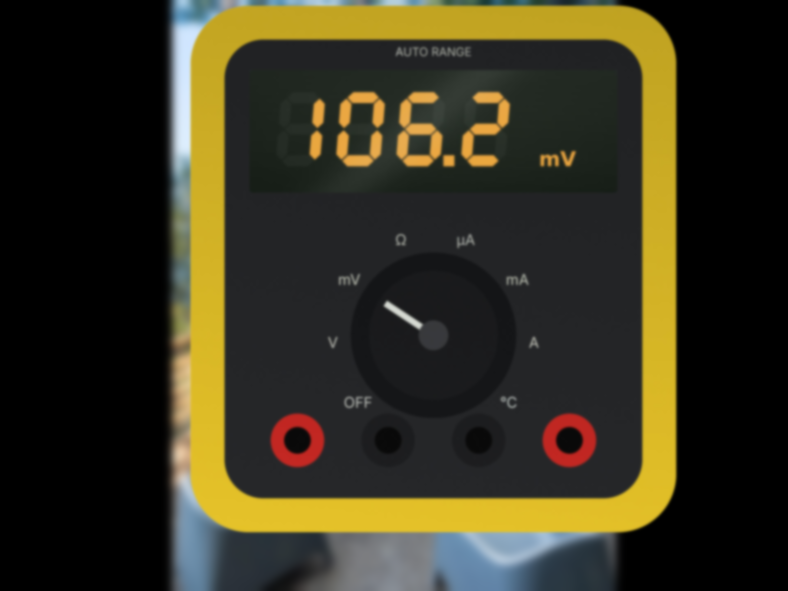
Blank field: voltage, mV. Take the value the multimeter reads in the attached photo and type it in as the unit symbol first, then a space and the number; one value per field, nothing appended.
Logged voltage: mV 106.2
